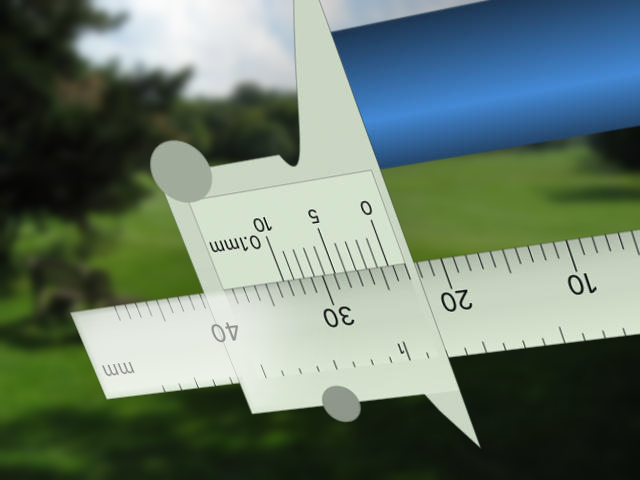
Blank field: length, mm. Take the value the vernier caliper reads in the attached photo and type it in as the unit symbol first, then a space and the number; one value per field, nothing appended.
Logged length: mm 24.4
